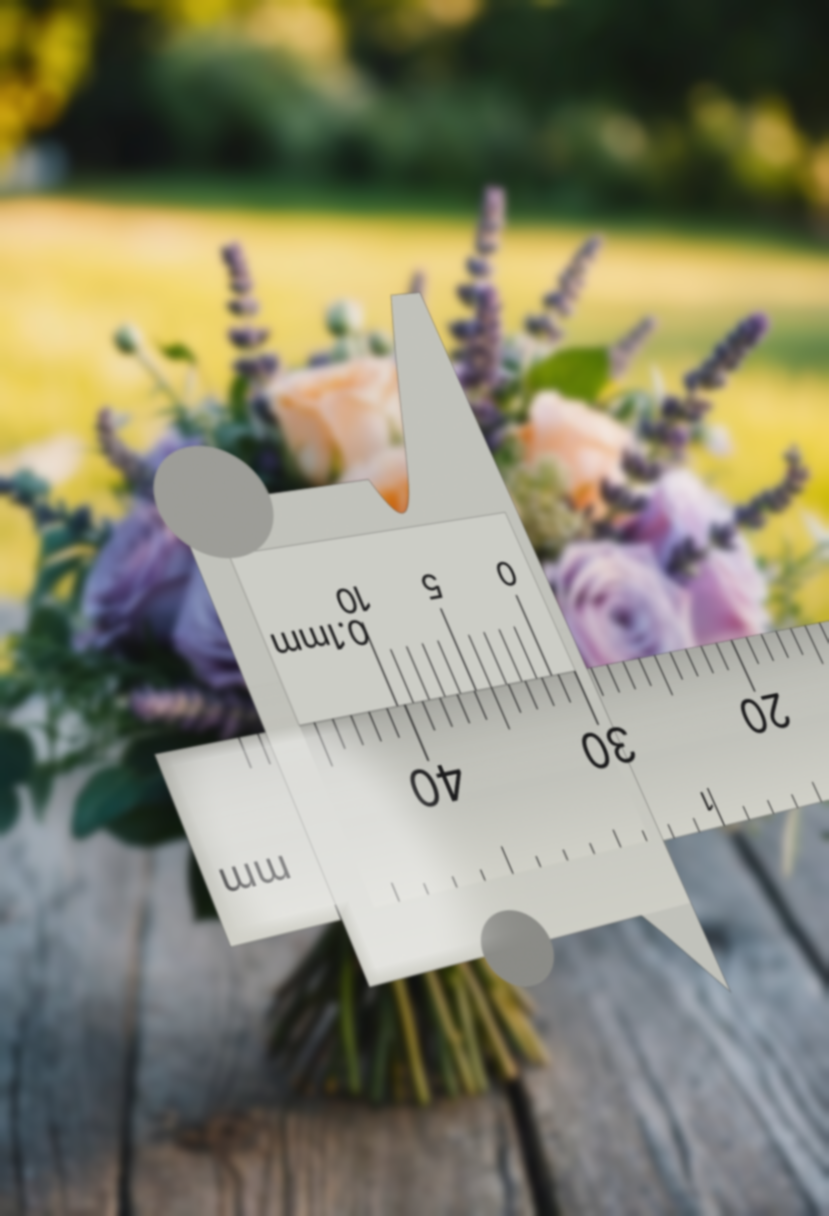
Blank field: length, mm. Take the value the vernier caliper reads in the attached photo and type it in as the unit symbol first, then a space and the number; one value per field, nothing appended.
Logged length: mm 31.4
